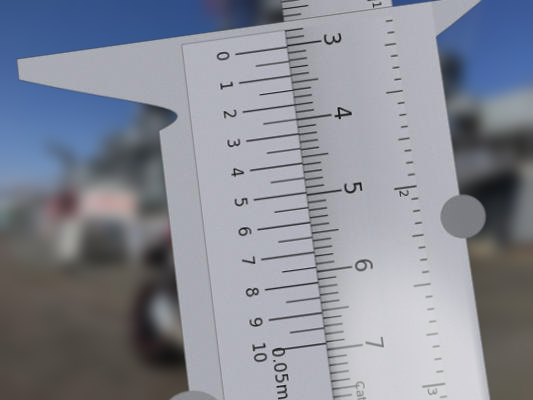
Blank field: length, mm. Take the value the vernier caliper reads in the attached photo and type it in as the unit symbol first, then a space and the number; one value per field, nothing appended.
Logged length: mm 30.2
